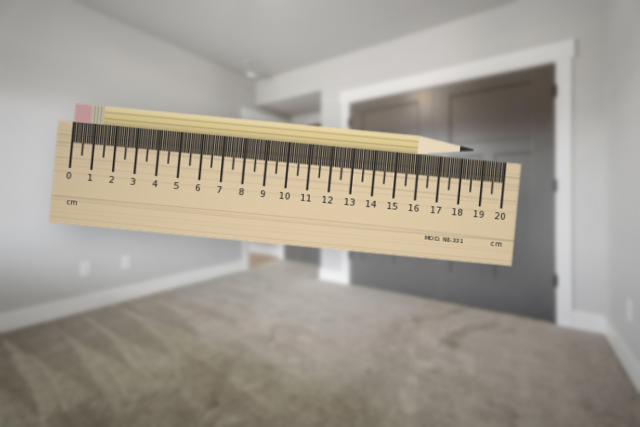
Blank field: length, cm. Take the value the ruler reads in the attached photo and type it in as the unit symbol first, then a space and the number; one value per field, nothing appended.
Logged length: cm 18.5
